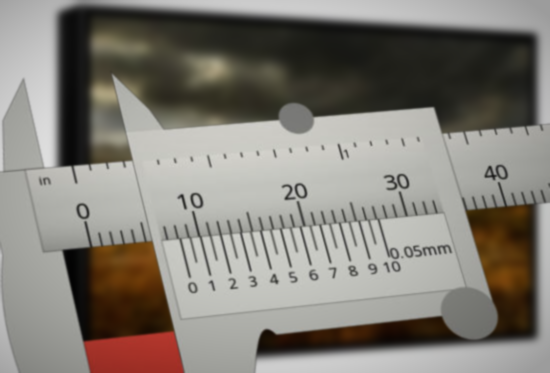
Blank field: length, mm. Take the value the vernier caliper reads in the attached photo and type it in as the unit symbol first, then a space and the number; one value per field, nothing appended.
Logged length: mm 8.2
